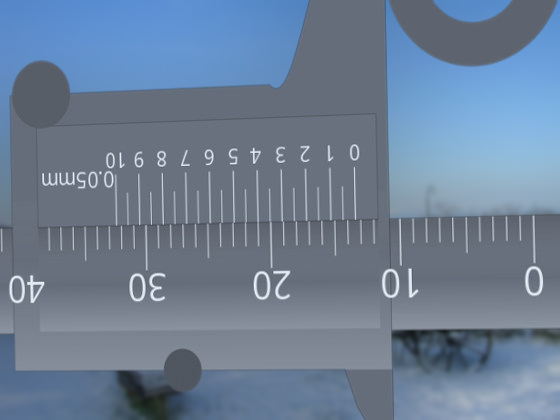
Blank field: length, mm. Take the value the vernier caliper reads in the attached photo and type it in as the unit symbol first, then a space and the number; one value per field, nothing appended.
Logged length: mm 13.4
